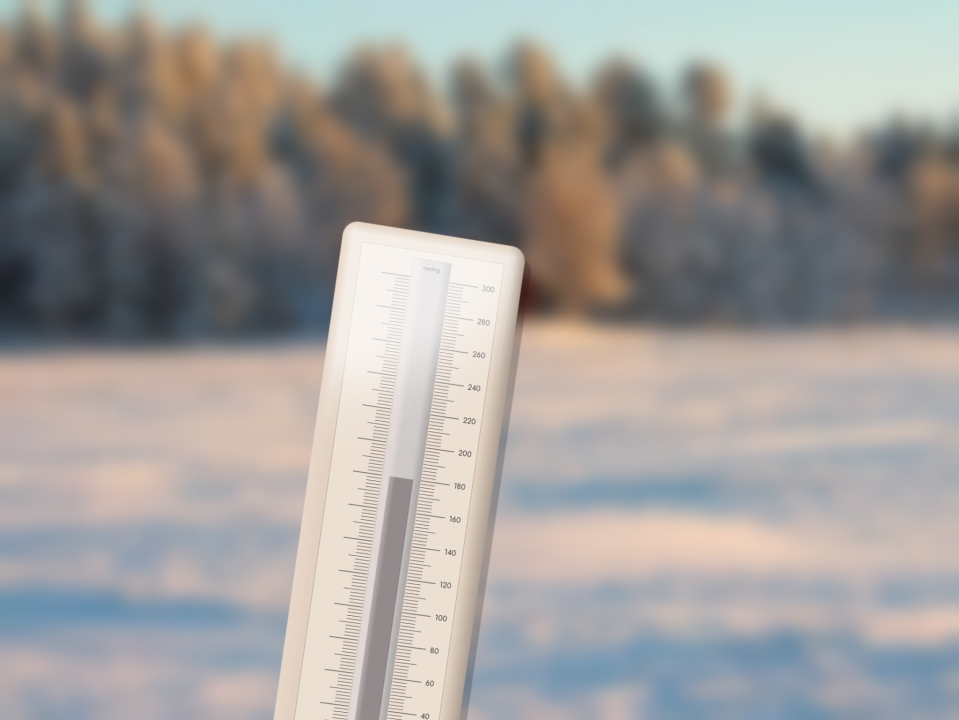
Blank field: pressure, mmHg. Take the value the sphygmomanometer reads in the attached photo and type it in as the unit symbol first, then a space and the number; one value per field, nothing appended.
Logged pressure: mmHg 180
